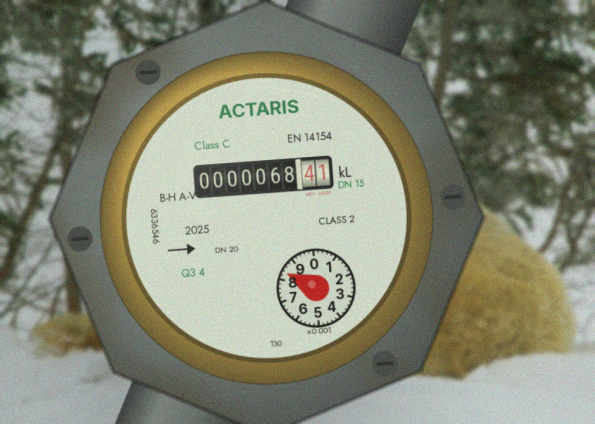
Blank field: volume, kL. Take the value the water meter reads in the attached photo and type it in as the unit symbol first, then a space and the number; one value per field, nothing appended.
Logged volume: kL 68.418
